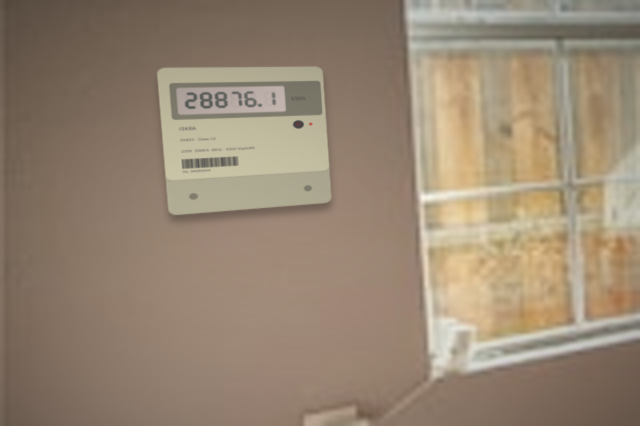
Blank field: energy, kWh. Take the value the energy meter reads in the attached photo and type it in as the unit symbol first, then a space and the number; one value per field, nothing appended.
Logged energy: kWh 28876.1
